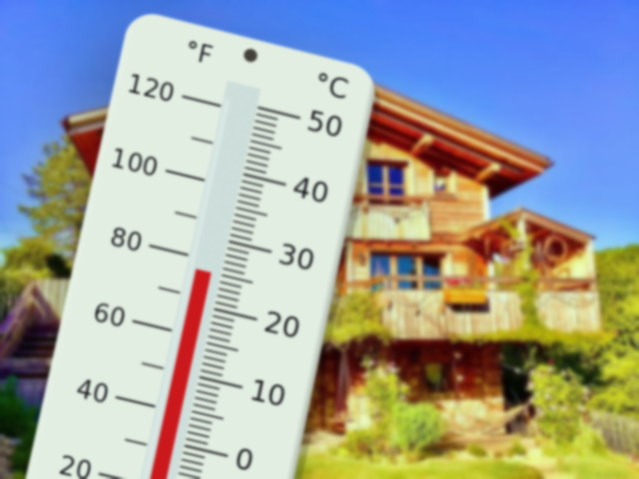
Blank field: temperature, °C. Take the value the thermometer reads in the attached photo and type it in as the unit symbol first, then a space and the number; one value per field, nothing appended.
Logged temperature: °C 25
